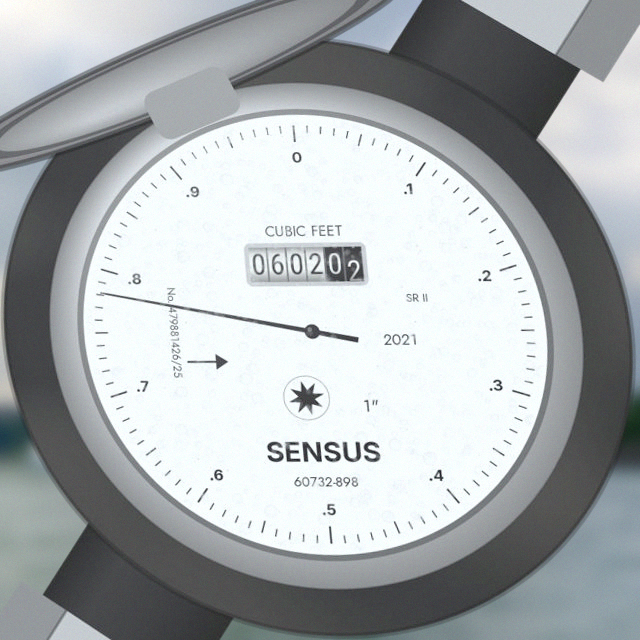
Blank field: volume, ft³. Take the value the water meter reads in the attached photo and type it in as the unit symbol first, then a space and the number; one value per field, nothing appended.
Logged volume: ft³ 60201.78
